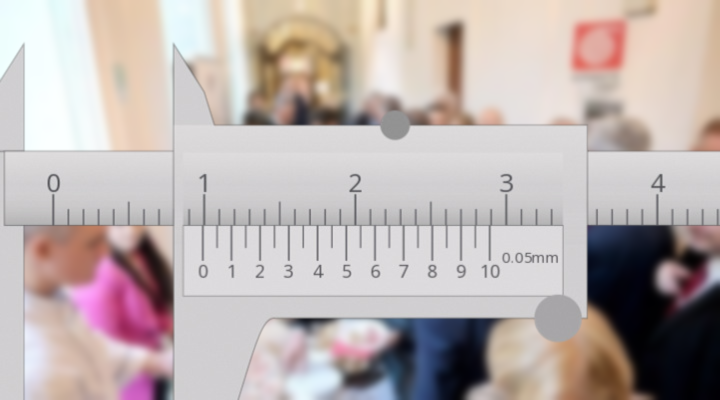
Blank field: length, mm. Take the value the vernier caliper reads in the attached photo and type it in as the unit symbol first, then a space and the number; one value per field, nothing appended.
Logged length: mm 9.9
